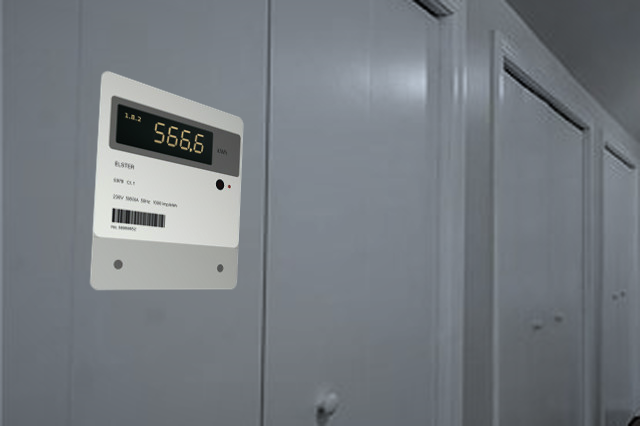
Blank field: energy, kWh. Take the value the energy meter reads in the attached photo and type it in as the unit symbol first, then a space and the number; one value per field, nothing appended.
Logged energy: kWh 566.6
